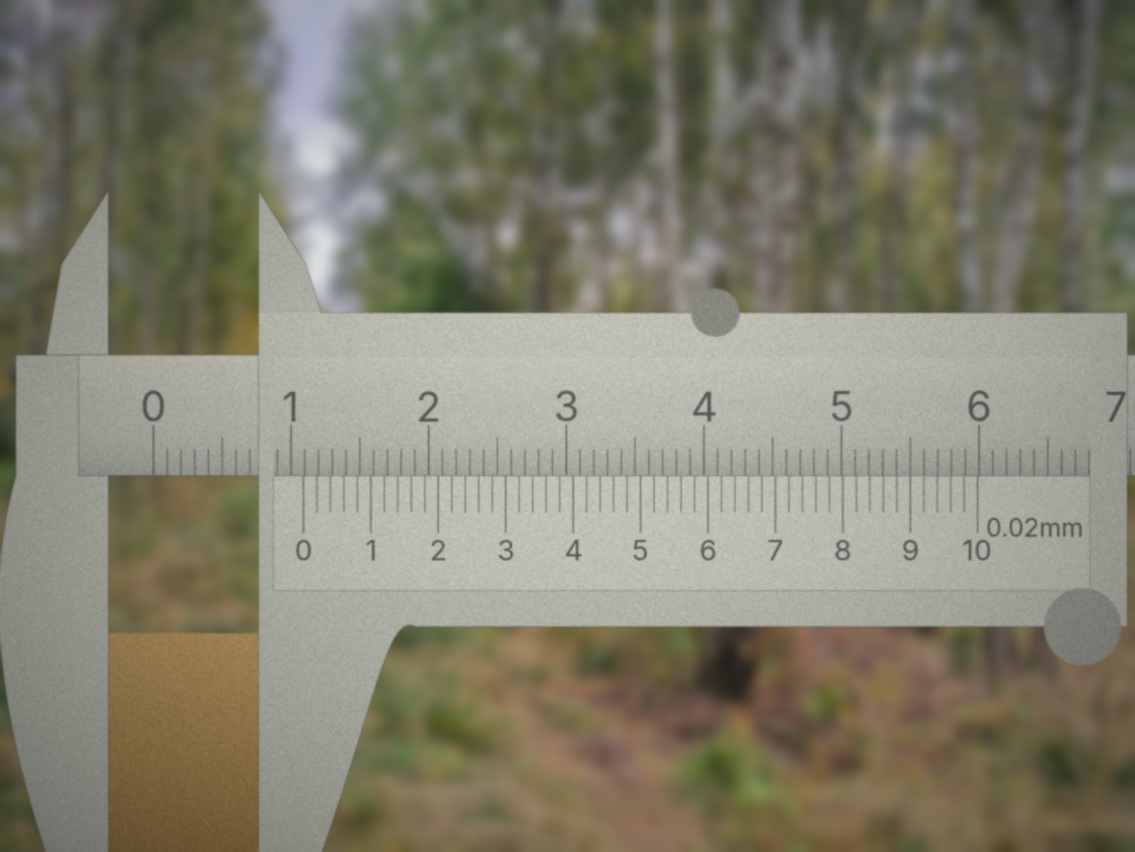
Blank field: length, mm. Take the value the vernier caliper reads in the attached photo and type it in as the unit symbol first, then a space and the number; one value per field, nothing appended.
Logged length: mm 10.9
